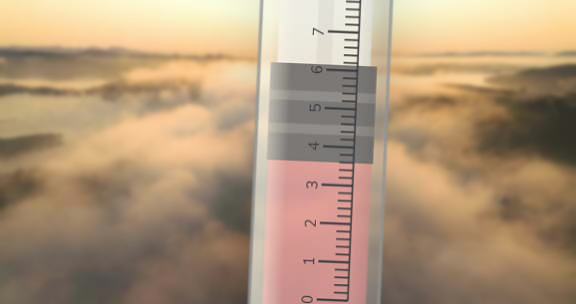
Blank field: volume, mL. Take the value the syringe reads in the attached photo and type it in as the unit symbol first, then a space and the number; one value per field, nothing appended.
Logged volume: mL 3.6
